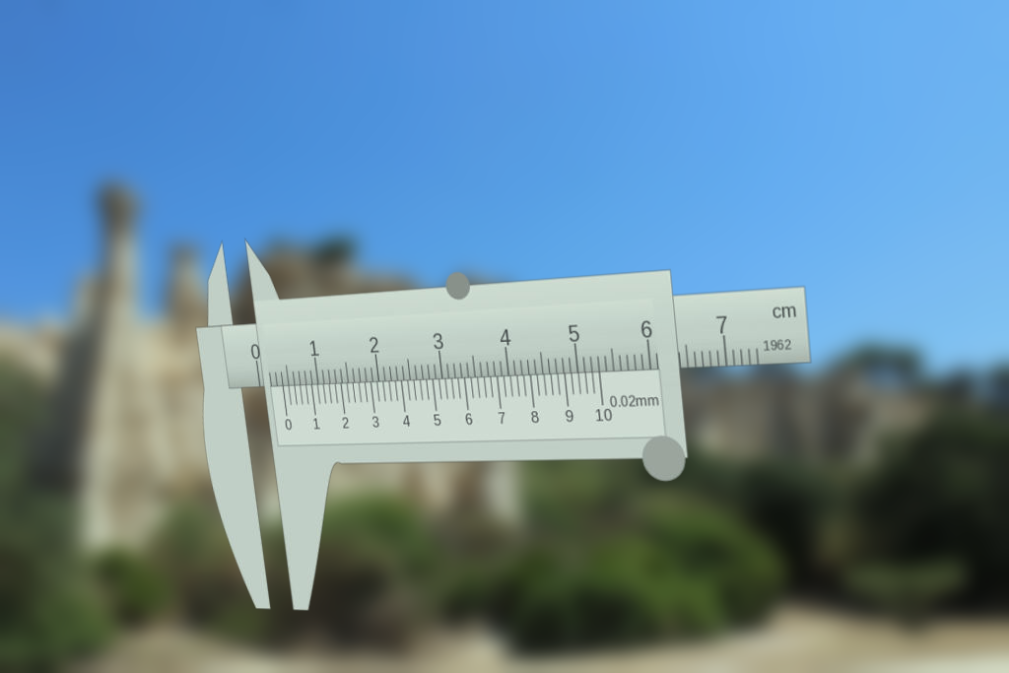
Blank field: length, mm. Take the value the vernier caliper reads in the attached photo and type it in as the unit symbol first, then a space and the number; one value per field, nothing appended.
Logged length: mm 4.0
